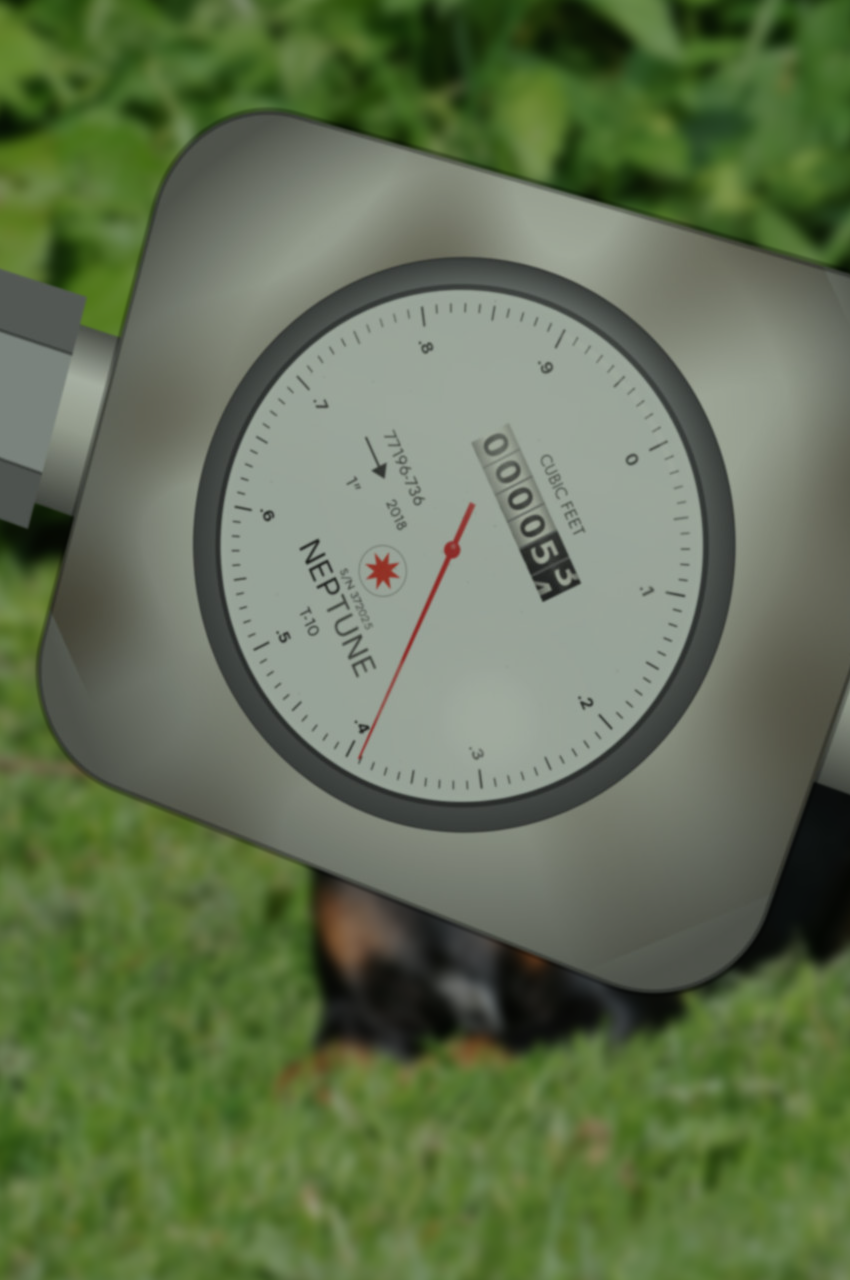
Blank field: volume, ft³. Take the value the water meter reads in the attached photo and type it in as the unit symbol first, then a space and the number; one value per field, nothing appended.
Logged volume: ft³ 53.39
